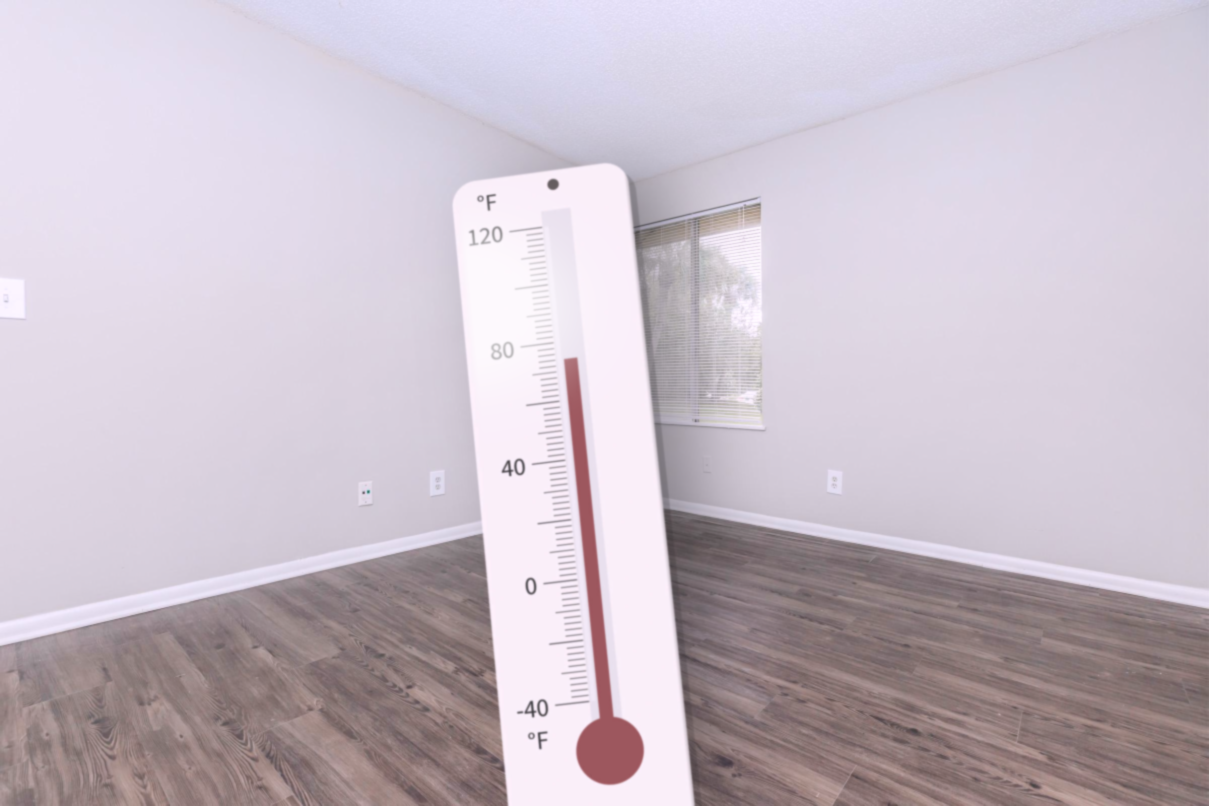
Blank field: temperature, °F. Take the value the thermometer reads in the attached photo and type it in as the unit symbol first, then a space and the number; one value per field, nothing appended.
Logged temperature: °F 74
